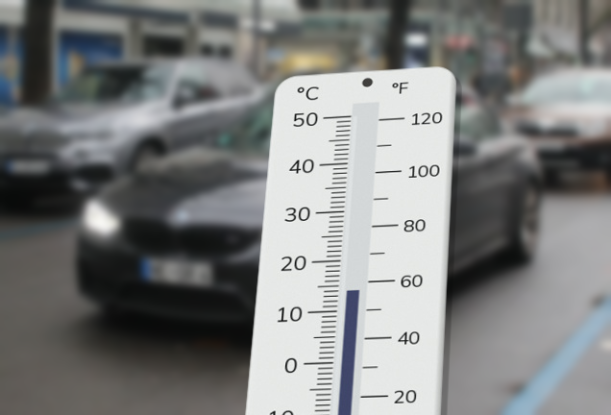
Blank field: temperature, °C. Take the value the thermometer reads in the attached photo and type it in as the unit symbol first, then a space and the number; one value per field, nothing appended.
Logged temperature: °C 14
